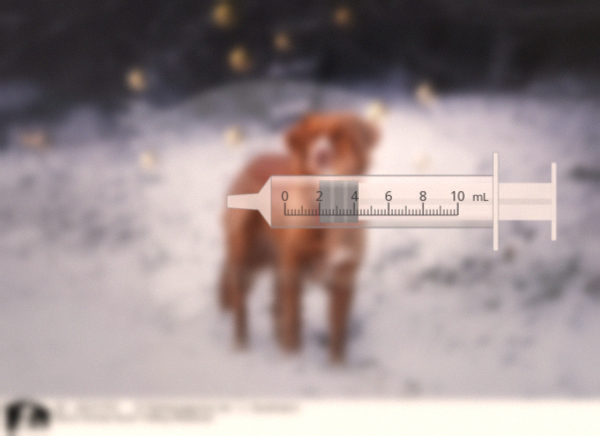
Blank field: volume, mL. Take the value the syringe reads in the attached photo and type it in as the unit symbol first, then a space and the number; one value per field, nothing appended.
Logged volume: mL 2
